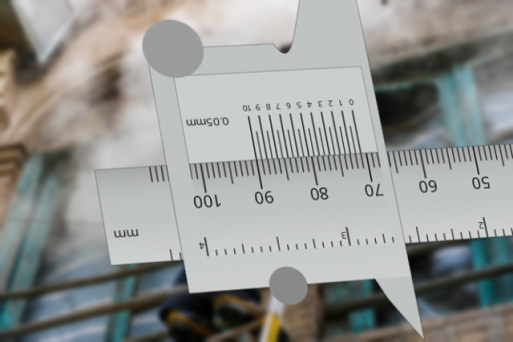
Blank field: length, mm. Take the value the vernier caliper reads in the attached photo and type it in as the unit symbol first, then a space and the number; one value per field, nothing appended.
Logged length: mm 71.0
